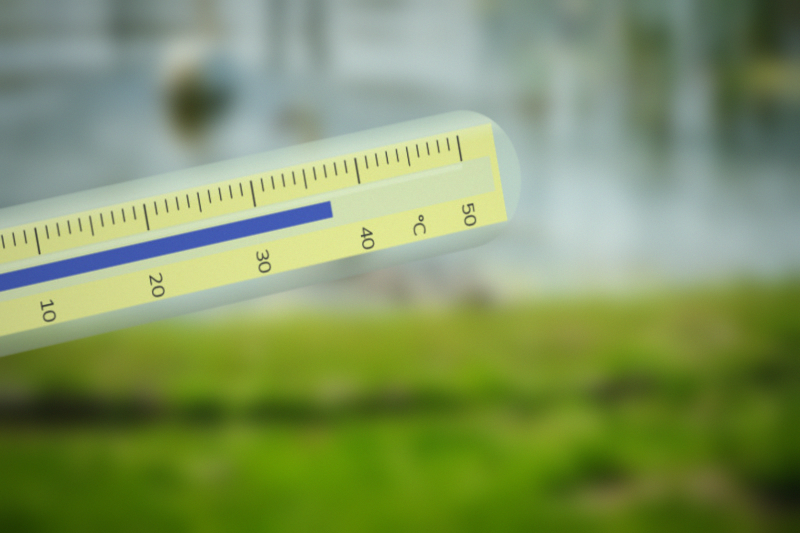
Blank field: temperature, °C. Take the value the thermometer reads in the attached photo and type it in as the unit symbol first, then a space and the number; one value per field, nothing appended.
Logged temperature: °C 37
